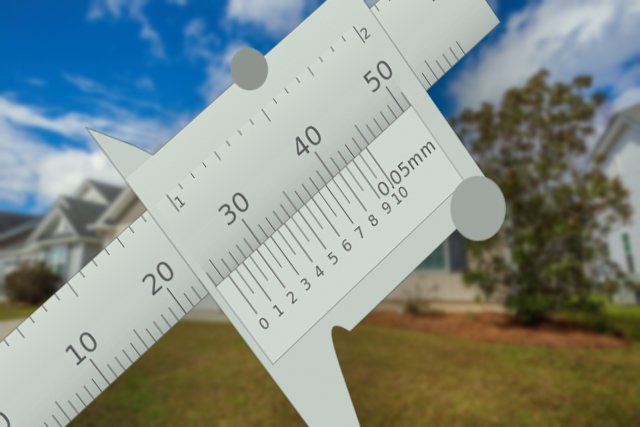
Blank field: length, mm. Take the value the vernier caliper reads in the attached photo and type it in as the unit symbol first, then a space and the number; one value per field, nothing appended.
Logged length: mm 25.6
